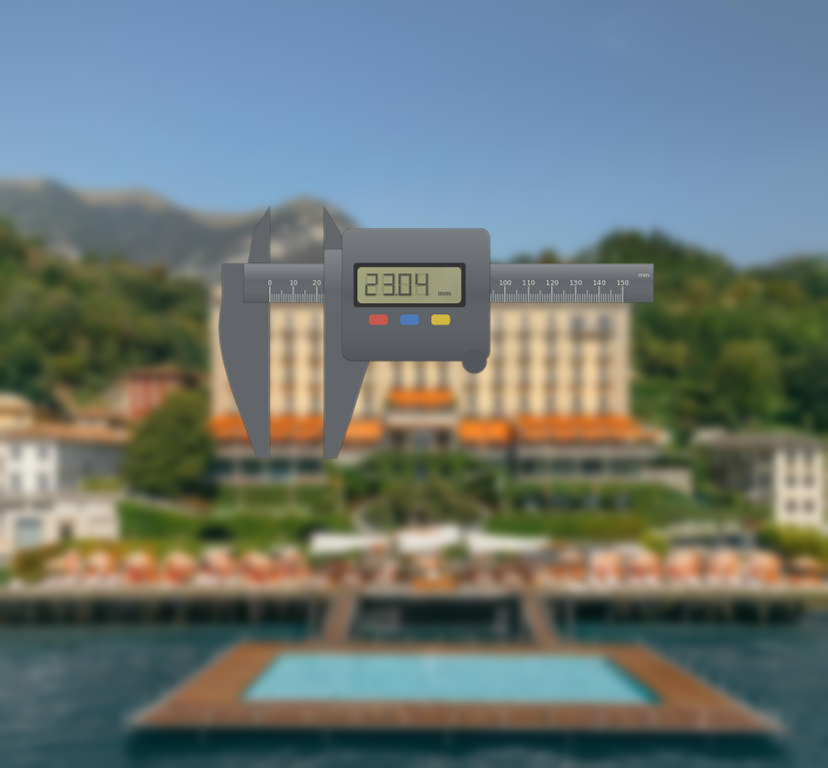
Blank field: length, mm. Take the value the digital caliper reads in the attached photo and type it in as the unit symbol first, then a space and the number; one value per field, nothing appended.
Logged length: mm 23.04
